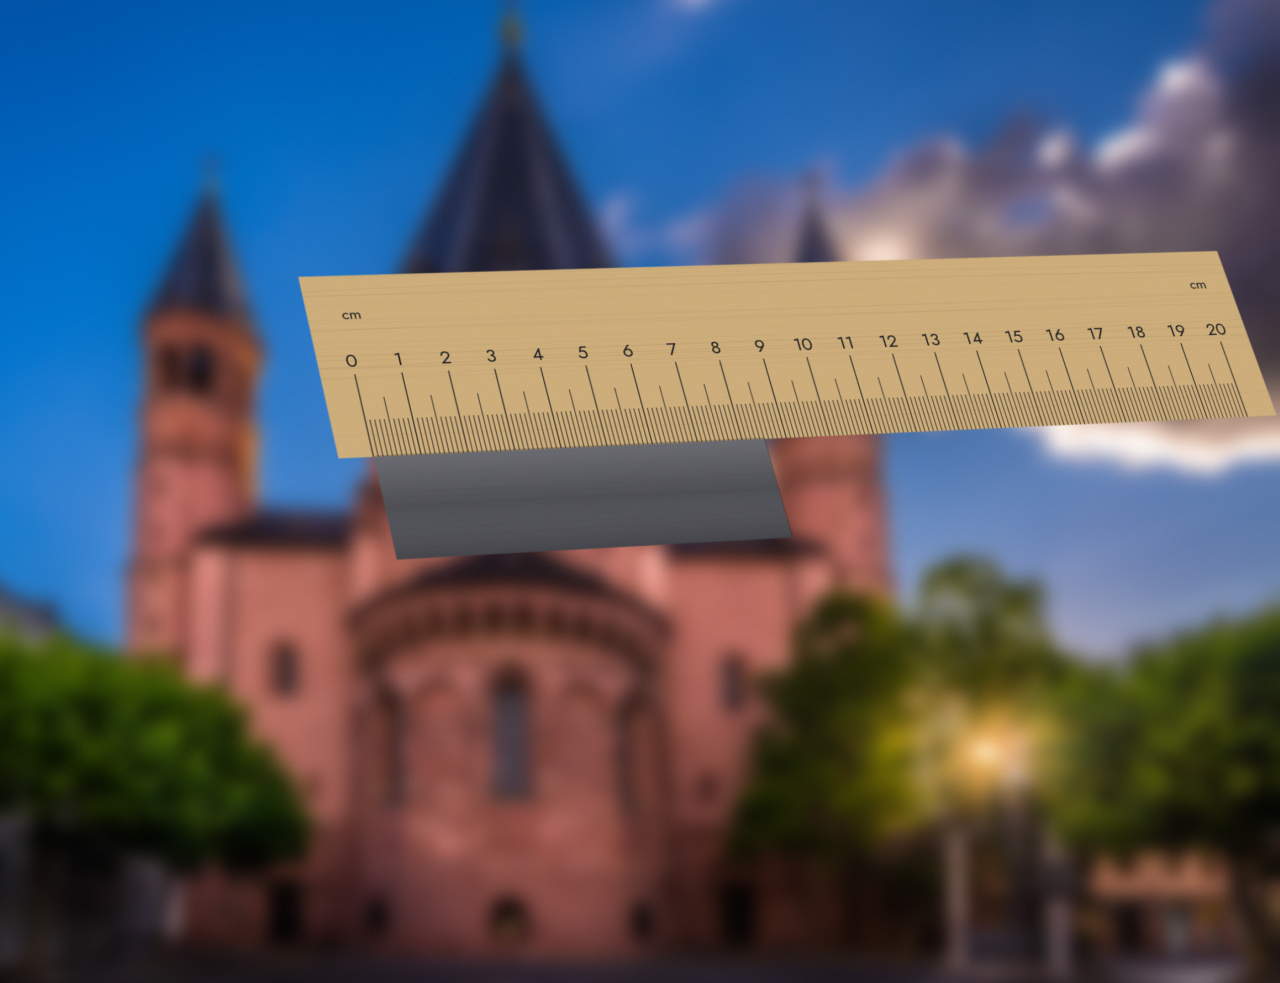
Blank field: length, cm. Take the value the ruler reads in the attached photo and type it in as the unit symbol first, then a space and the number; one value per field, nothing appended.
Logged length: cm 8.5
